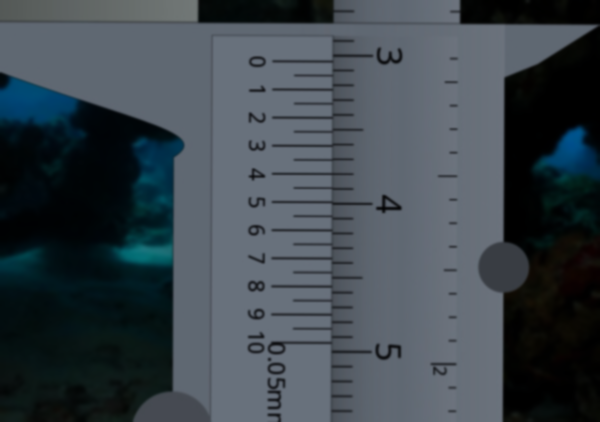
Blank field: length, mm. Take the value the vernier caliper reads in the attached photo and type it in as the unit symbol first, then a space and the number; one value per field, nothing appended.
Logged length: mm 30.4
